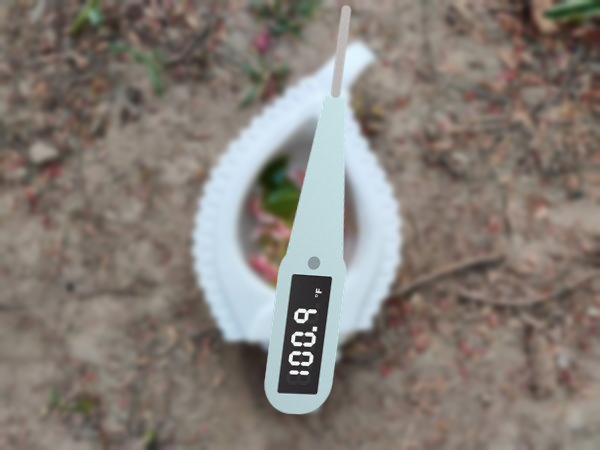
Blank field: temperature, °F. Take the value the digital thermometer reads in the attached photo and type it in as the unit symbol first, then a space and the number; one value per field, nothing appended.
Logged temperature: °F 100.9
